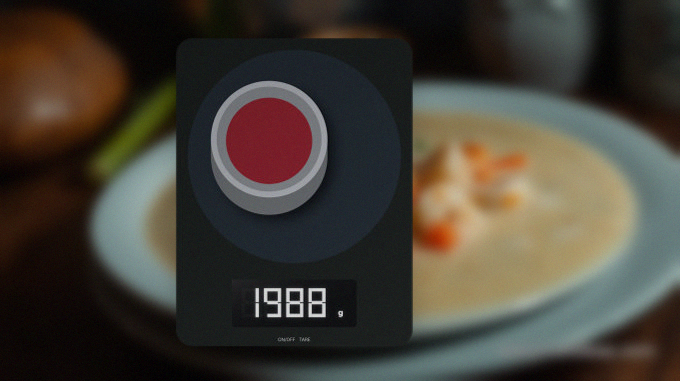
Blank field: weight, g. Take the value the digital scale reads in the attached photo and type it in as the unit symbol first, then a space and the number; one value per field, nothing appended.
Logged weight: g 1988
